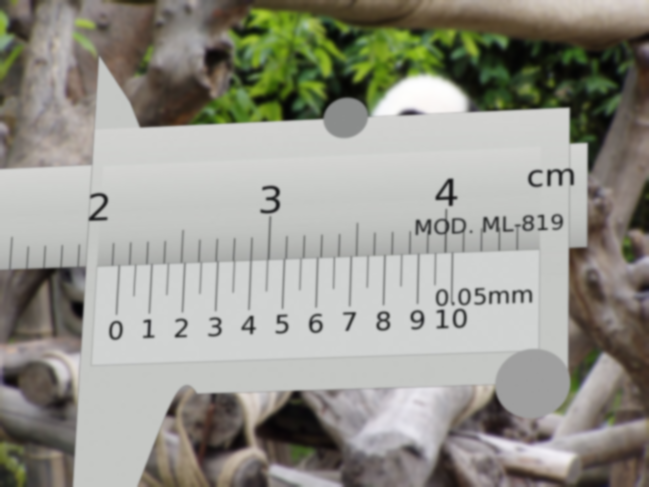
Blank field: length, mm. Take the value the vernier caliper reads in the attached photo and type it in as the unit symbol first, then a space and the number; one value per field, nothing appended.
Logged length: mm 21.4
